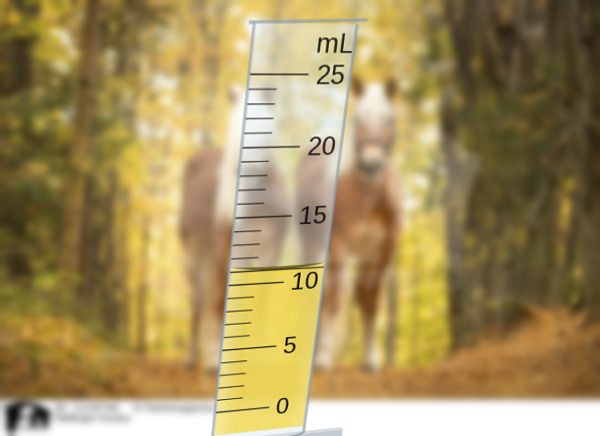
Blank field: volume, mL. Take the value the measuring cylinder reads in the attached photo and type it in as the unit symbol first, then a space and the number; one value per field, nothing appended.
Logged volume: mL 11
